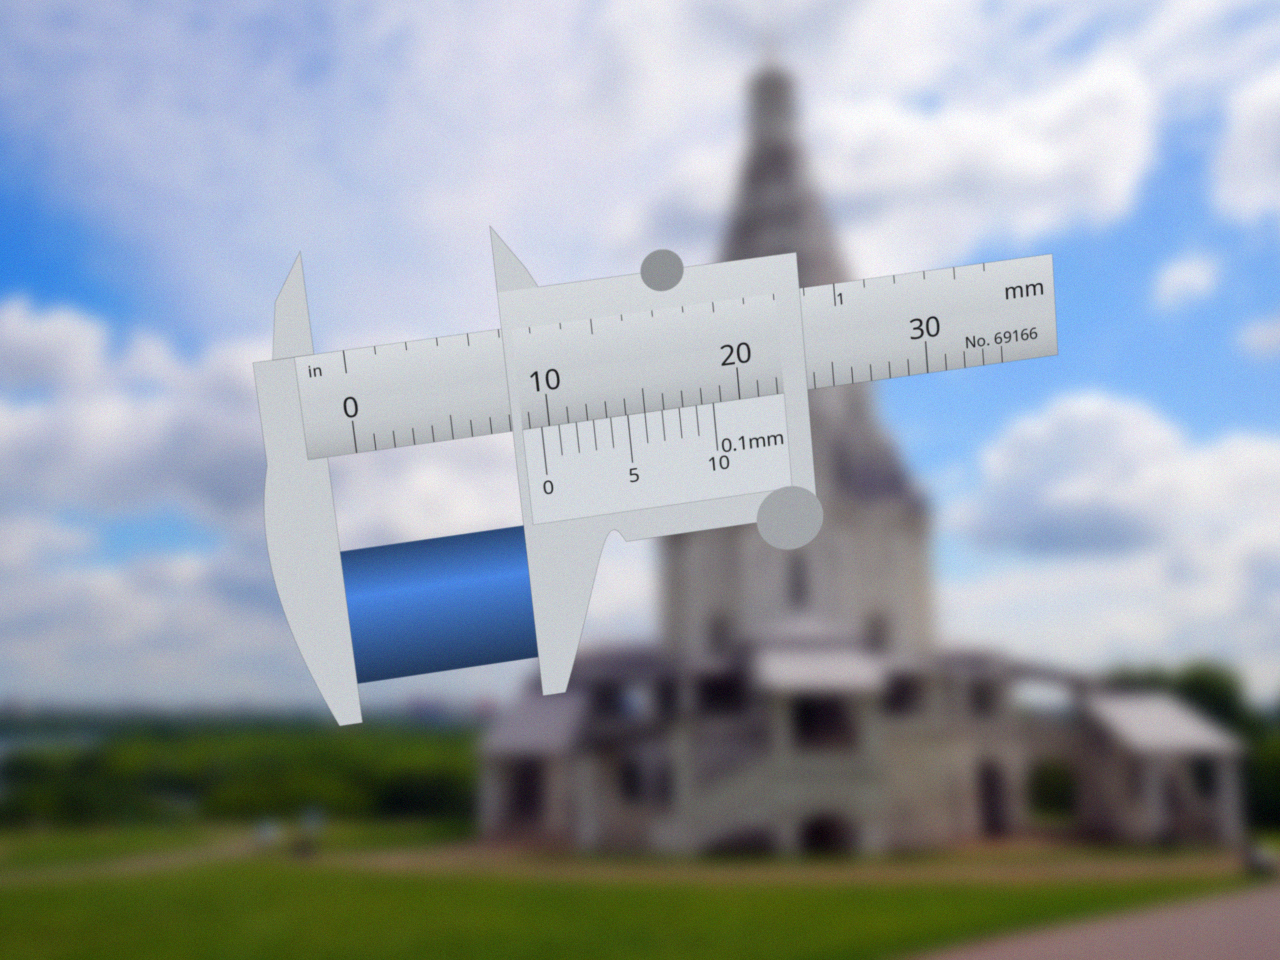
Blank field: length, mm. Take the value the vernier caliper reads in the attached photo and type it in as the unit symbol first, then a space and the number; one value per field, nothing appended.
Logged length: mm 9.6
